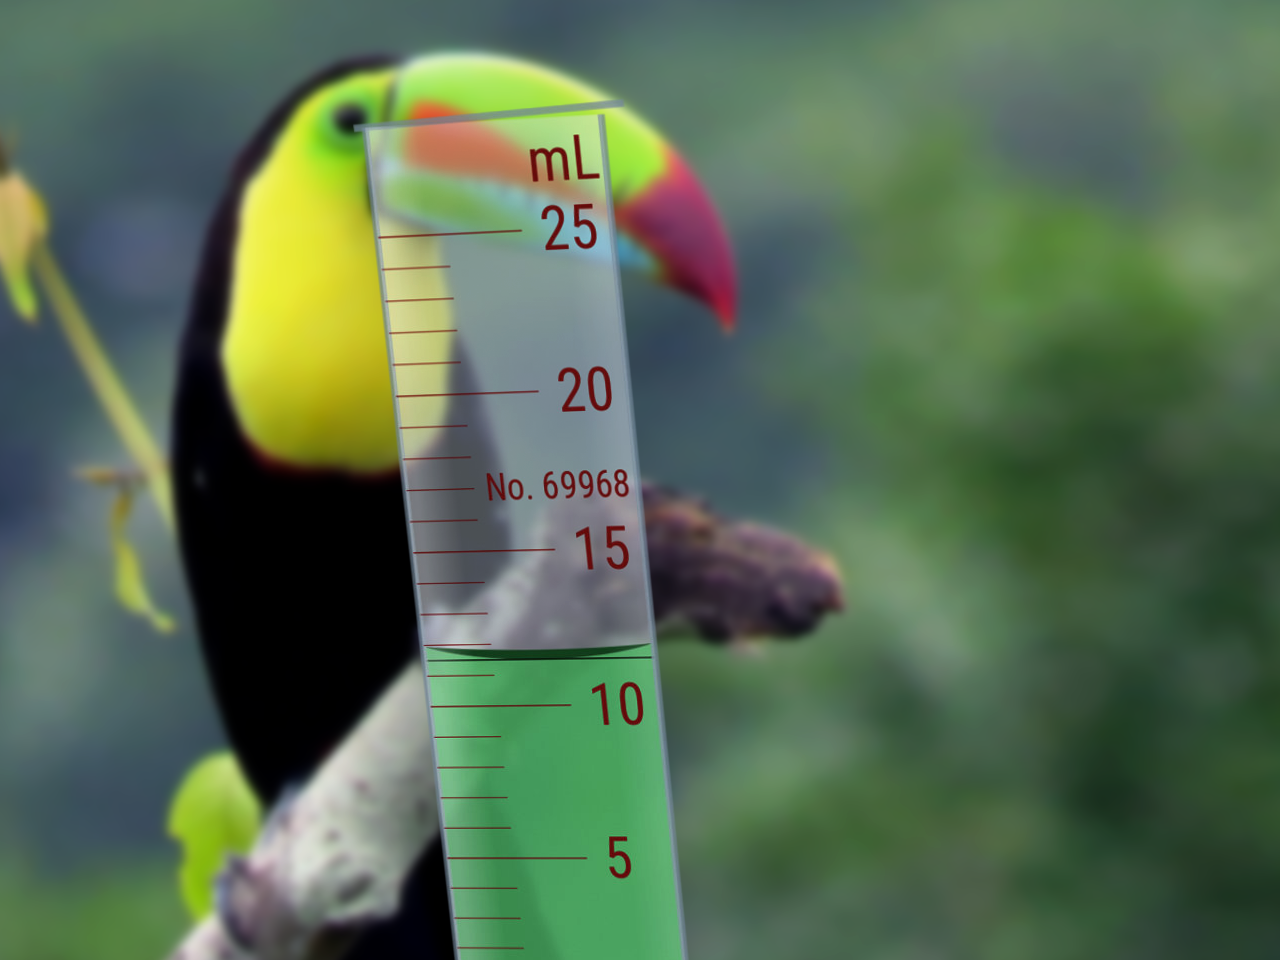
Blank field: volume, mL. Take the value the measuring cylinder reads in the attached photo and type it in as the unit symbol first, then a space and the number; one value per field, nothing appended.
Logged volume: mL 11.5
